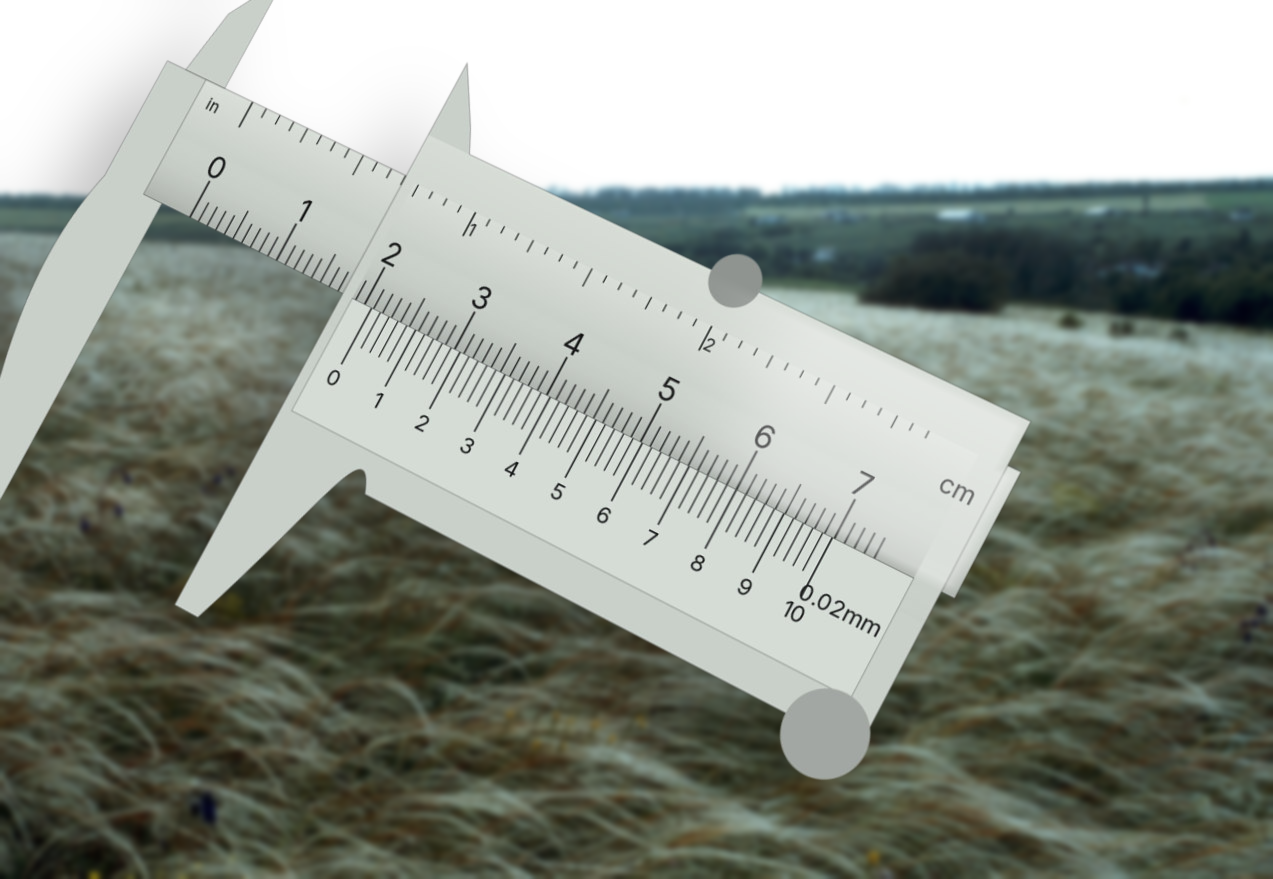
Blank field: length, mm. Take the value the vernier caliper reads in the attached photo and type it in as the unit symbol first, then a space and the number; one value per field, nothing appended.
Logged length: mm 20.8
